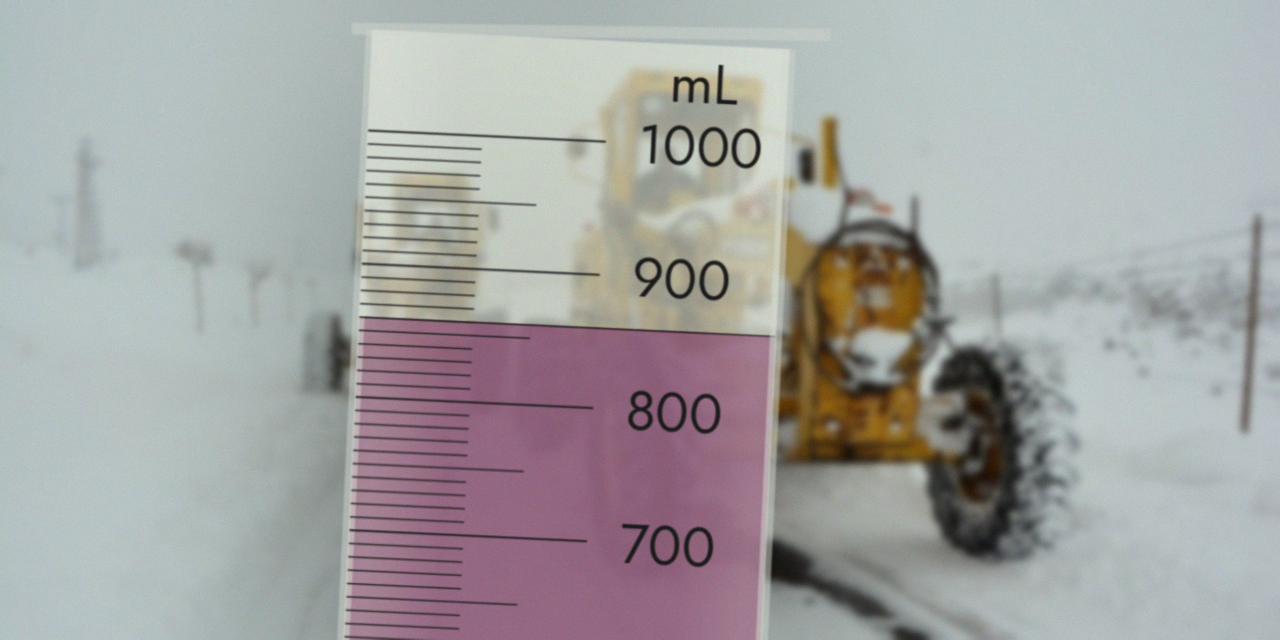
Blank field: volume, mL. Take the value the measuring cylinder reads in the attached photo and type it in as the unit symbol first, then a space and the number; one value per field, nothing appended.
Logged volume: mL 860
